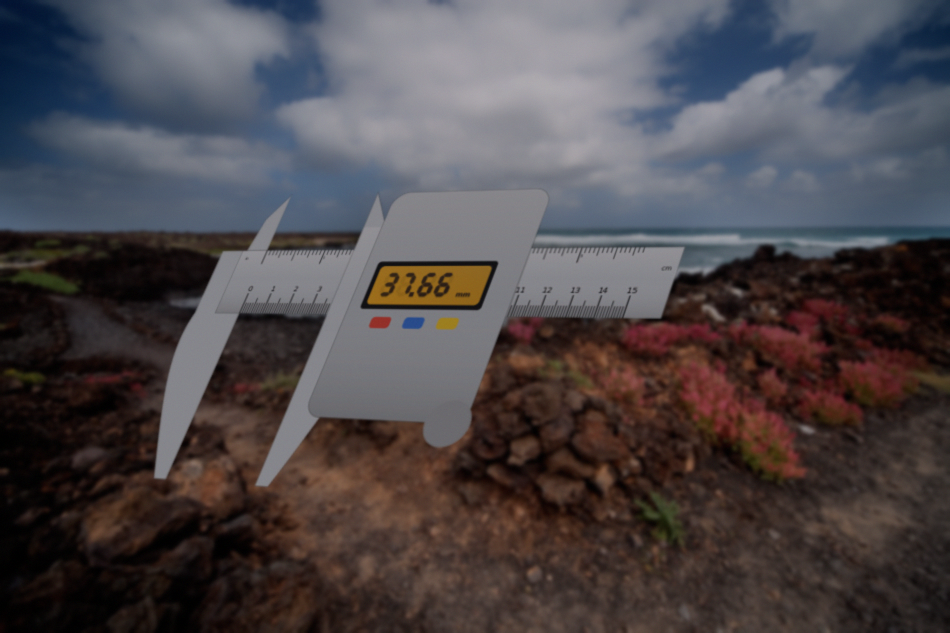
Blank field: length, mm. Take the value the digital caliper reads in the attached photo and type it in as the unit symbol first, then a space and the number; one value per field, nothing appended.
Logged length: mm 37.66
